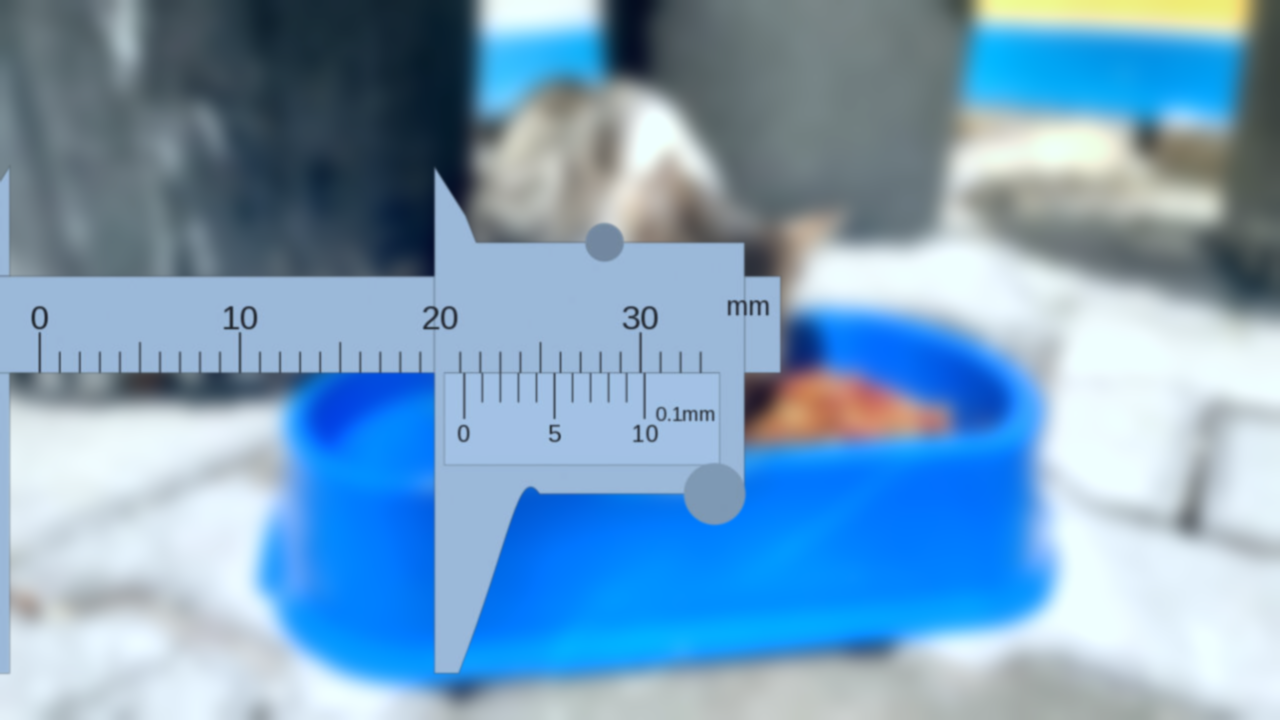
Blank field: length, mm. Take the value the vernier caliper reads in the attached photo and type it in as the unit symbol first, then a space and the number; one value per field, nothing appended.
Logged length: mm 21.2
